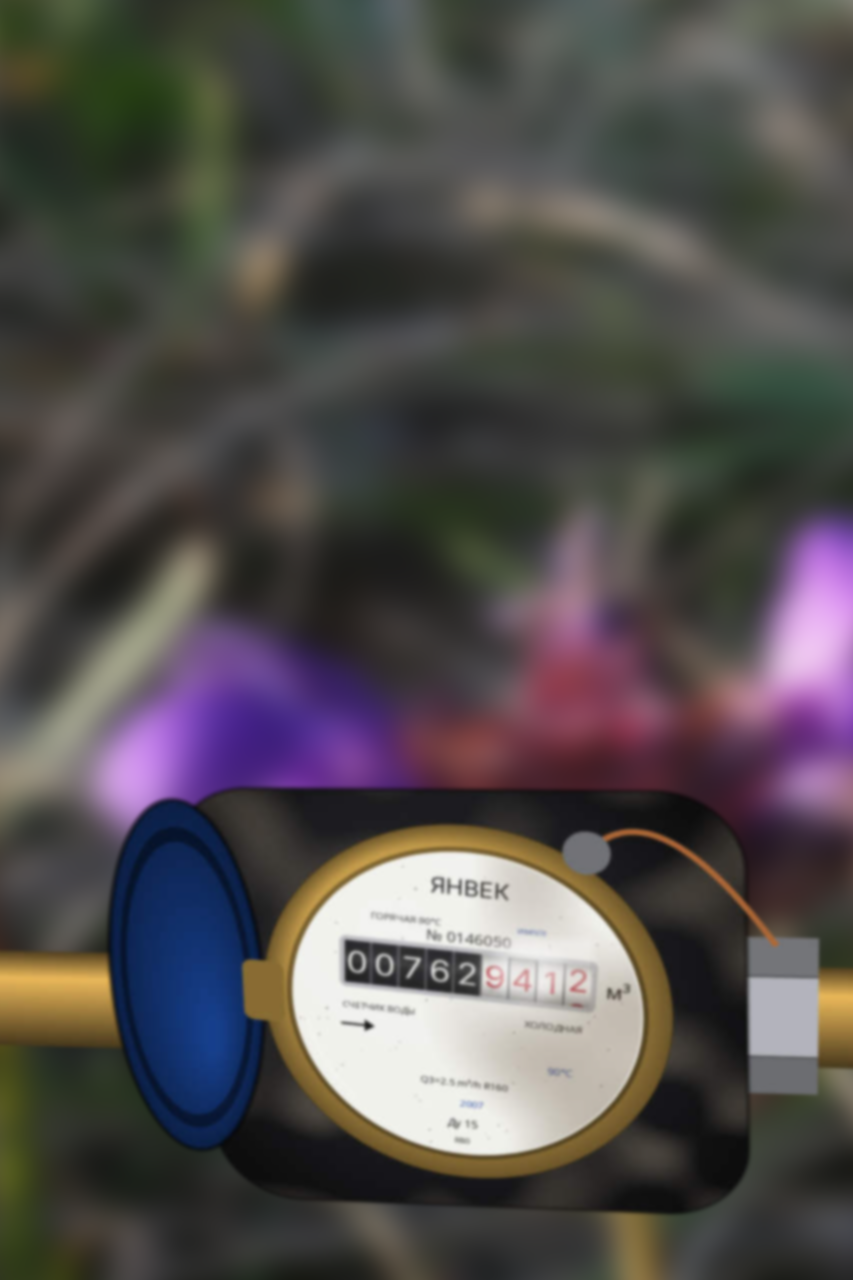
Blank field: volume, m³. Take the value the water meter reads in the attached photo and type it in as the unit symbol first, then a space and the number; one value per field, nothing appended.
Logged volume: m³ 762.9412
